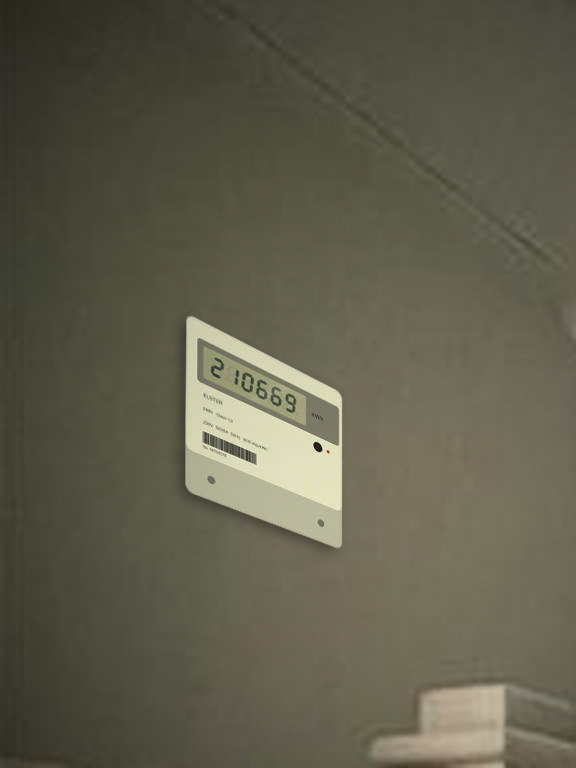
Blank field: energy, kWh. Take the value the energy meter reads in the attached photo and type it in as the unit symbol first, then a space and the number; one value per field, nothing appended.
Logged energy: kWh 210669
